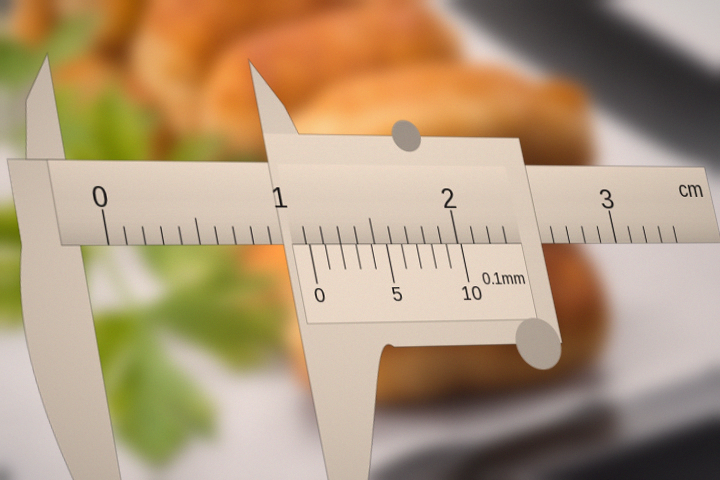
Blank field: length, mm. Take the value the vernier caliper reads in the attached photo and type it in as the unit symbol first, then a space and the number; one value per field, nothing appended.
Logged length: mm 11.2
